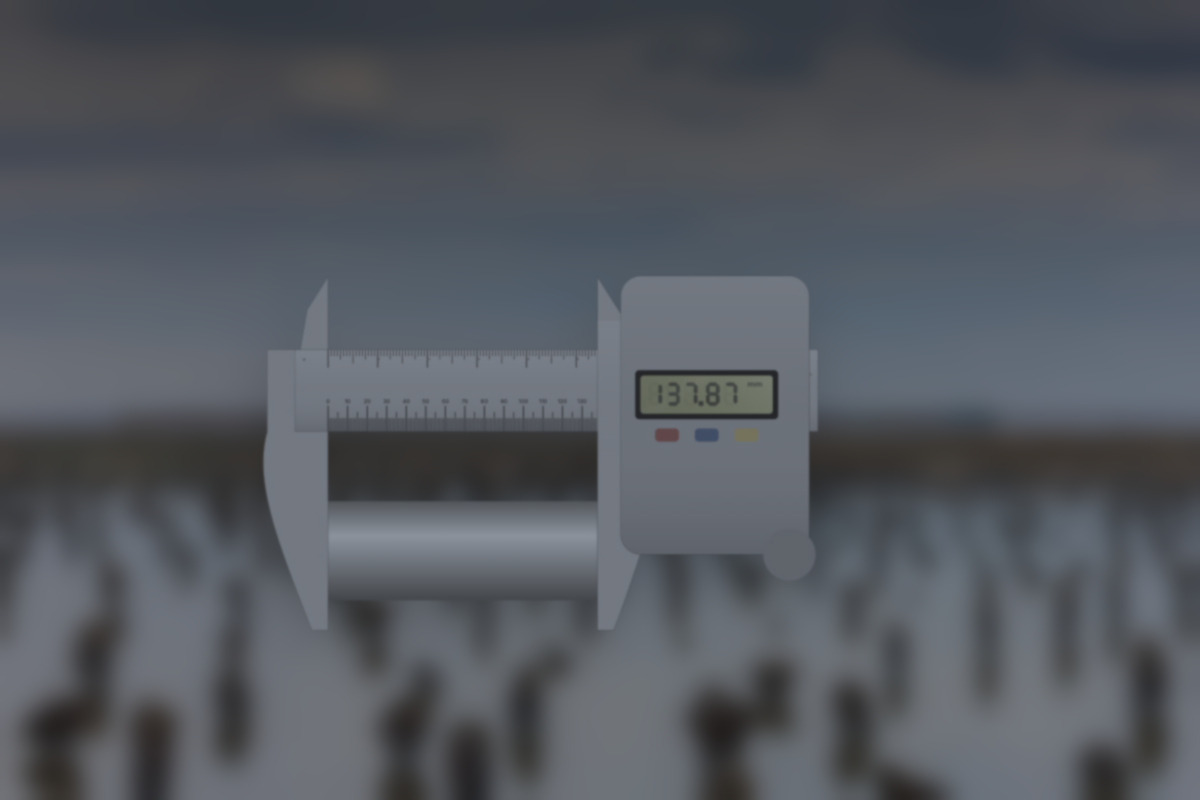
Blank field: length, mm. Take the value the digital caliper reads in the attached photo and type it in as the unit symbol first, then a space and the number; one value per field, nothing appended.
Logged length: mm 137.87
